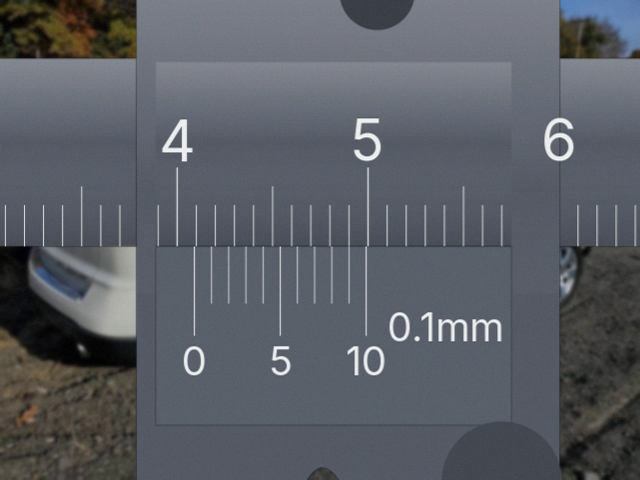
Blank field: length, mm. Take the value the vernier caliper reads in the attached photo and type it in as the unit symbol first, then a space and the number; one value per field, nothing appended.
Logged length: mm 40.9
